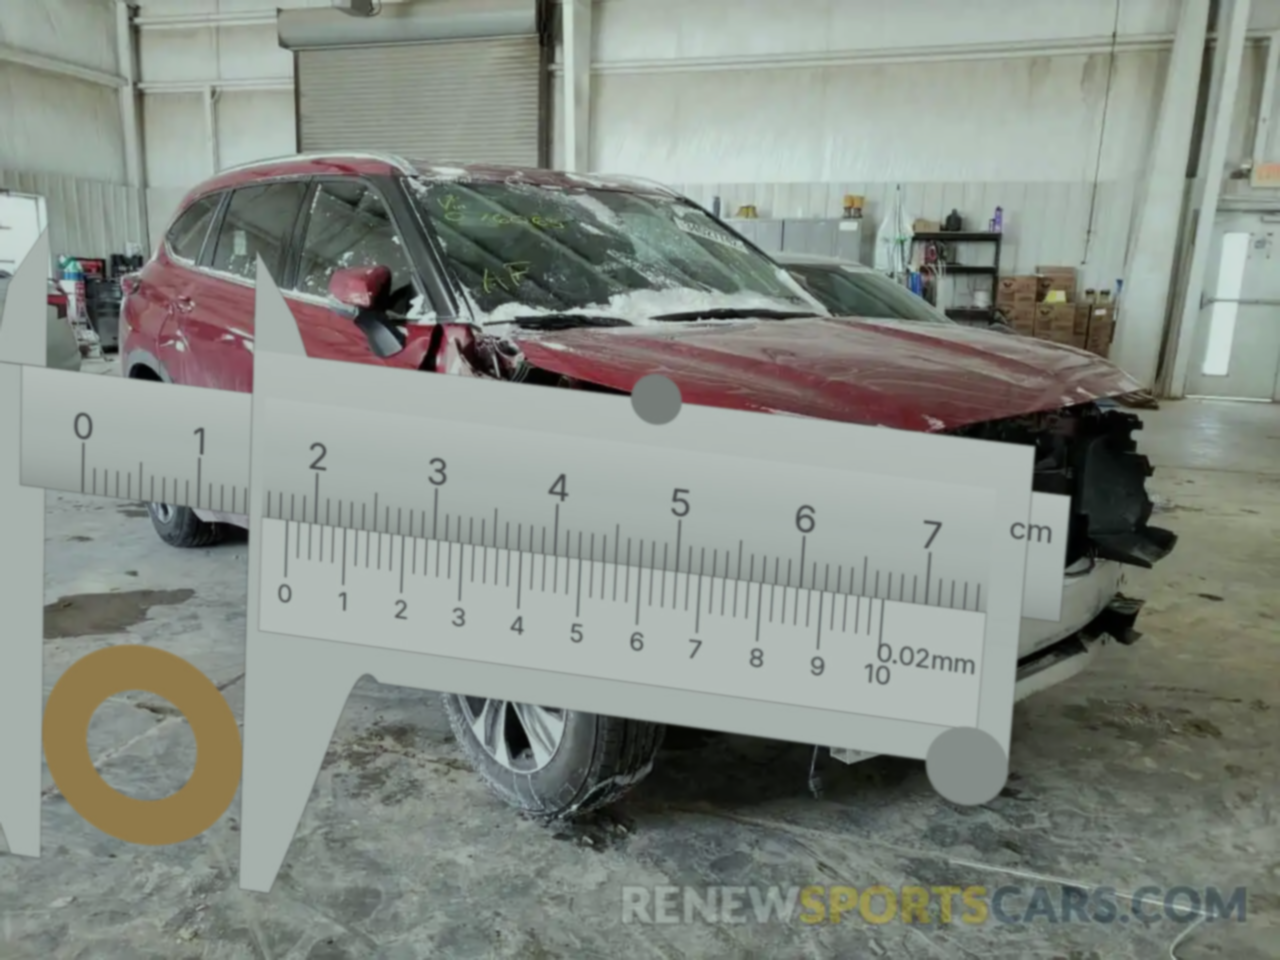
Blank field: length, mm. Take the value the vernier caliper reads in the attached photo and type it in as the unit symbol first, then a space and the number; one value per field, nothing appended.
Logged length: mm 17.6
